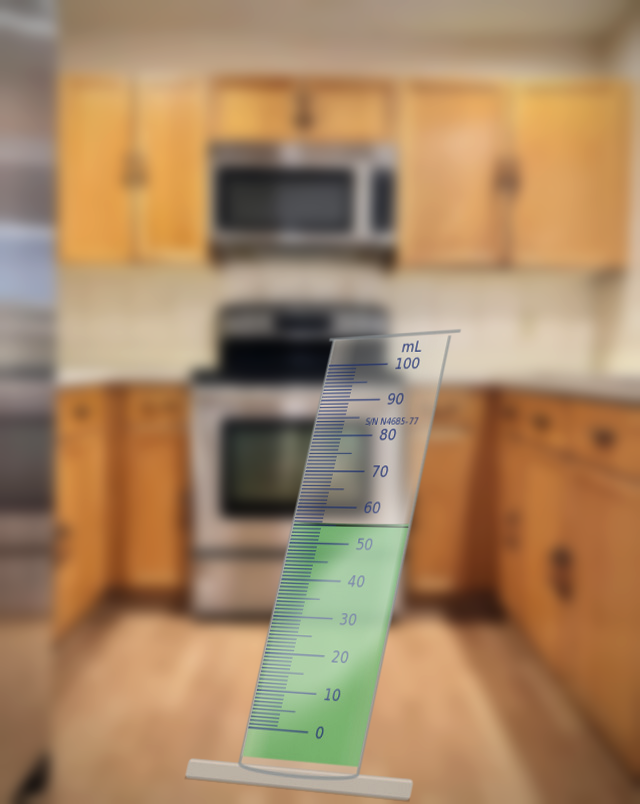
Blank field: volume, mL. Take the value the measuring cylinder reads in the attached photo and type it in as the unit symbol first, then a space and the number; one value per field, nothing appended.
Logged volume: mL 55
